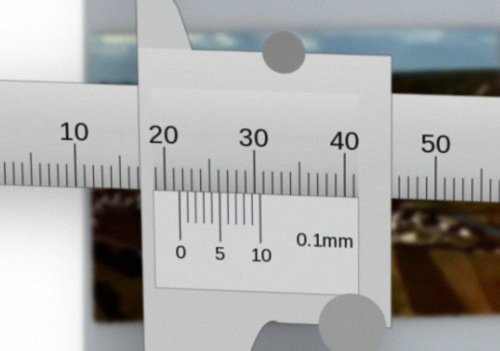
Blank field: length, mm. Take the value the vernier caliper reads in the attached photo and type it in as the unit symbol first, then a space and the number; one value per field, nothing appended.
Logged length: mm 21.6
